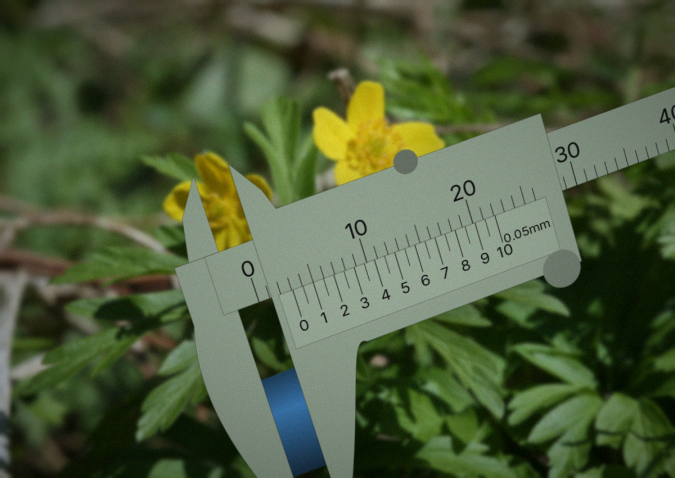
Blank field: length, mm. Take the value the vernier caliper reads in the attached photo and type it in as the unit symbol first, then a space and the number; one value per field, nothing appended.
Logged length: mm 3.1
